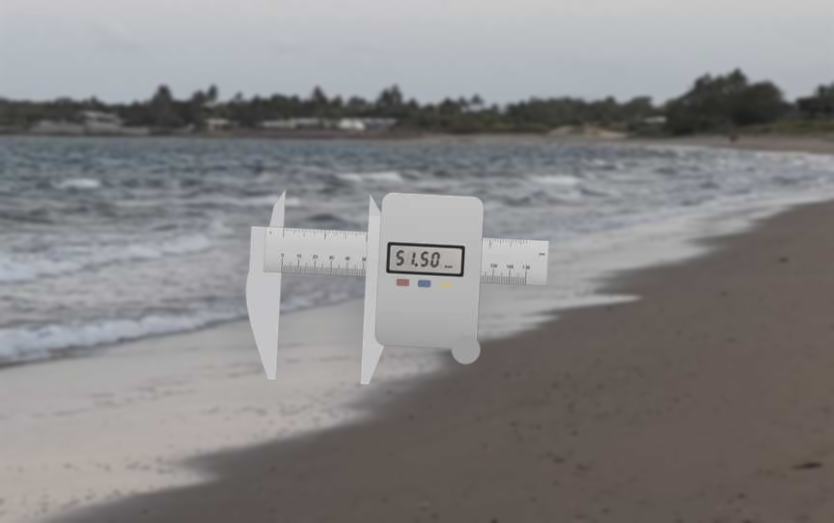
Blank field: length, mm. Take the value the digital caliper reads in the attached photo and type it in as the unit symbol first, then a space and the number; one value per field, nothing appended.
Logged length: mm 51.50
